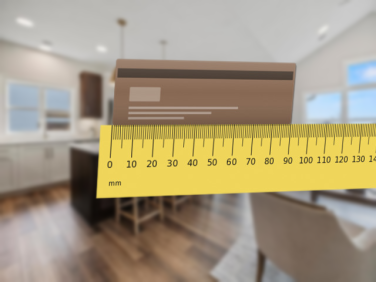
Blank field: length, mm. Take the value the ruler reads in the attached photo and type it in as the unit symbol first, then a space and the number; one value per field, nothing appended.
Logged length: mm 90
